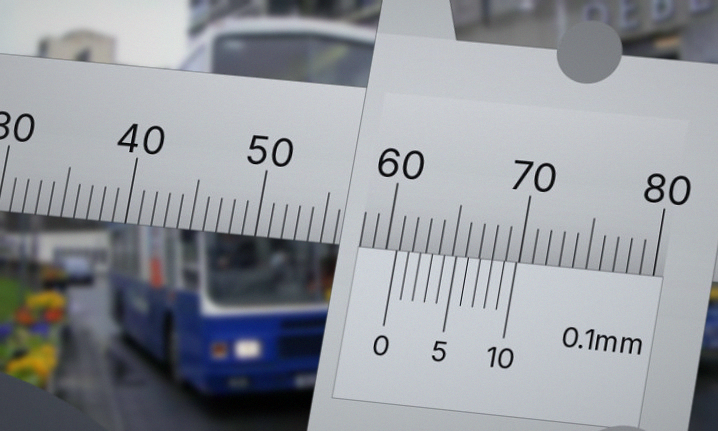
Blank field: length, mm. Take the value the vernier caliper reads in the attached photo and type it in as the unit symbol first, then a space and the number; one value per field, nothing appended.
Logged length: mm 60.8
